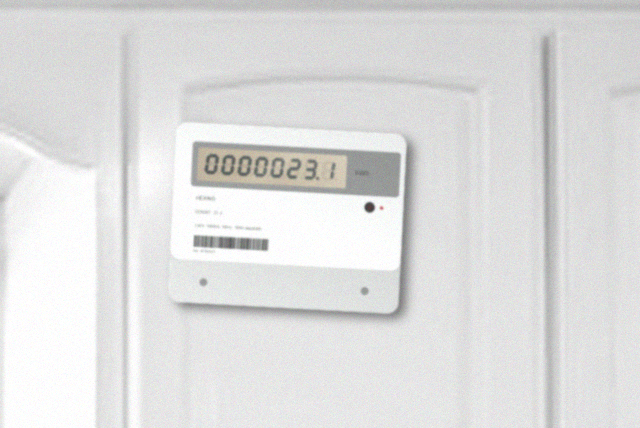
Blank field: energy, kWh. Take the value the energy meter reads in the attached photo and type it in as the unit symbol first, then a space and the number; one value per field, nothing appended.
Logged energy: kWh 23.1
